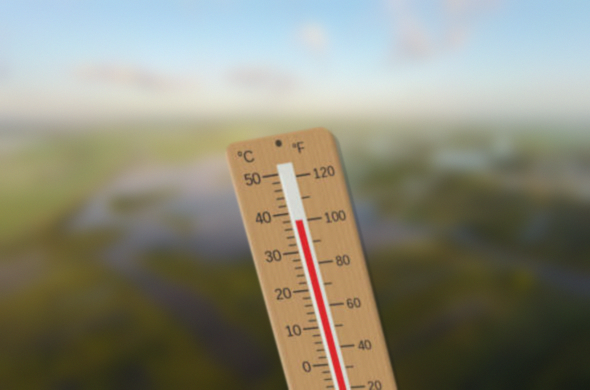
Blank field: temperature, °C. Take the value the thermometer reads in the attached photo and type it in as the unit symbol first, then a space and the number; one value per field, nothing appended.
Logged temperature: °C 38
